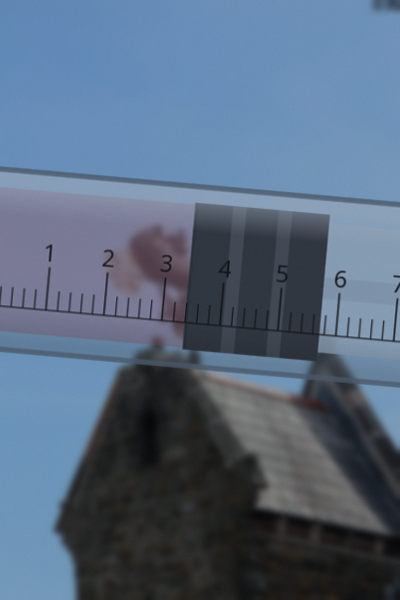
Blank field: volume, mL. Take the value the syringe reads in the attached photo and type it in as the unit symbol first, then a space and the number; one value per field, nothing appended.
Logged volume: mL 3.4
